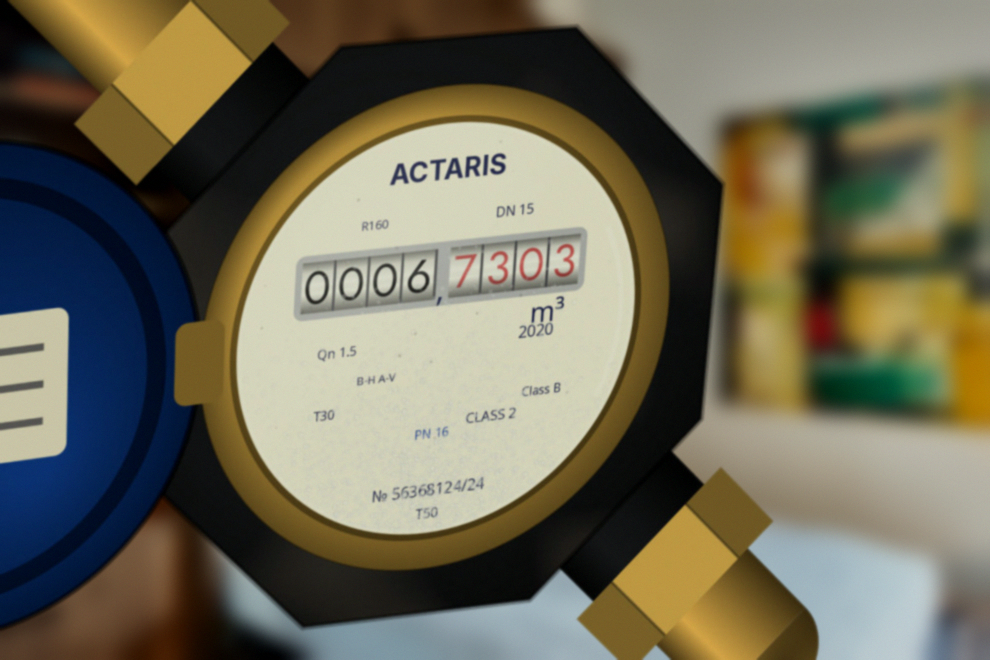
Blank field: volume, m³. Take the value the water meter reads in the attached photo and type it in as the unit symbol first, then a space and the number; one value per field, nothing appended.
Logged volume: m³ 6.7303
